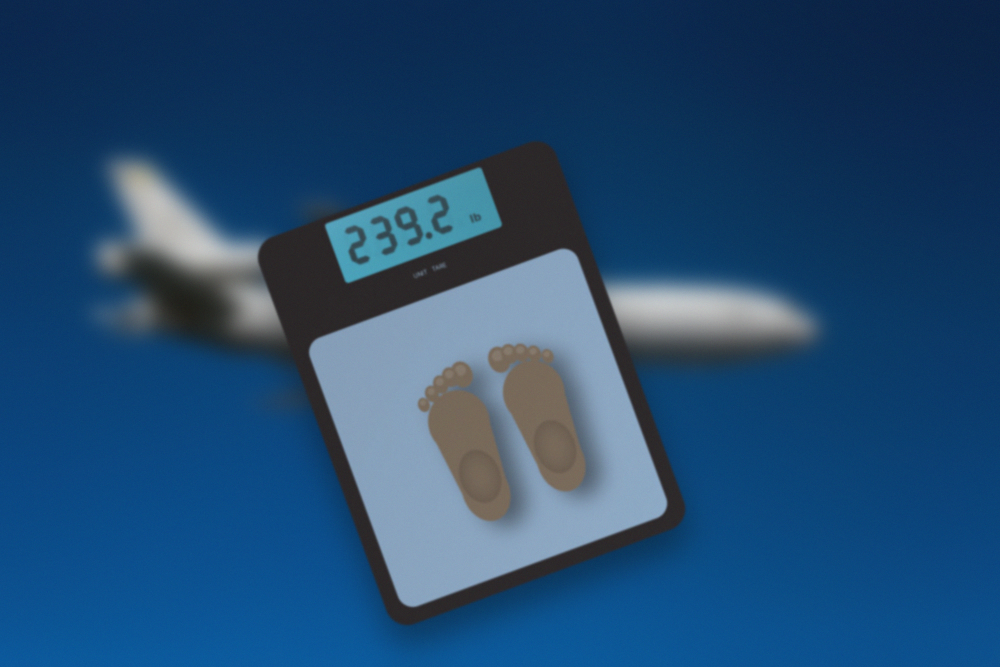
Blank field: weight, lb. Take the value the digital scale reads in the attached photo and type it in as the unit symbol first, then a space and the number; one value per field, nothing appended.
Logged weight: lb 239.2
